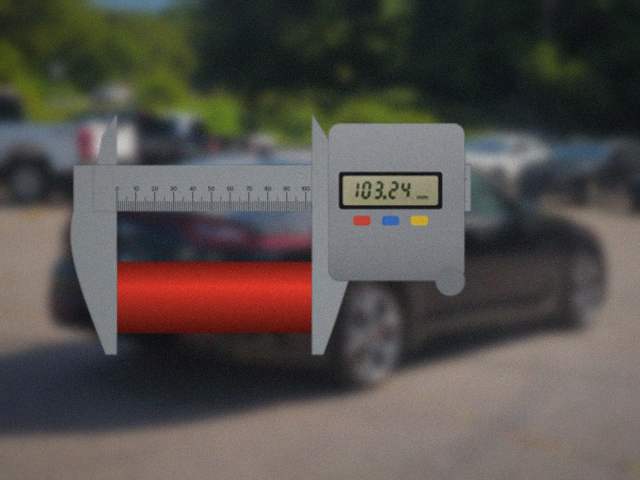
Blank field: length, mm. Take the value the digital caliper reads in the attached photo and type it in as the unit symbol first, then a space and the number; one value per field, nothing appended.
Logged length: mm 103.24
